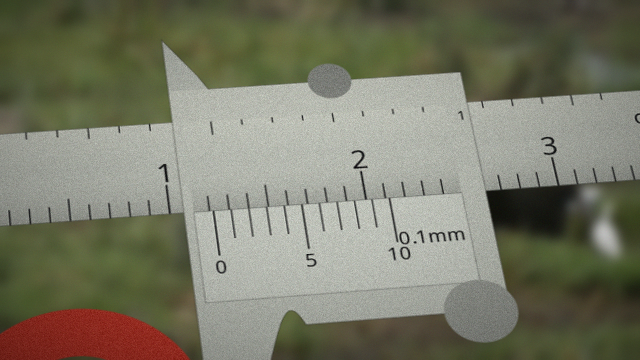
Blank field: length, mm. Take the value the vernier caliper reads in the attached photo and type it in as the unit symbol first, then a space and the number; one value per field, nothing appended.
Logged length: mm 12.2
